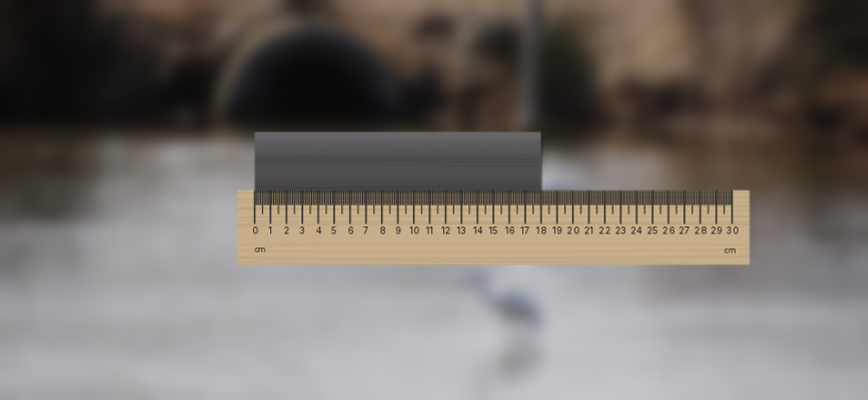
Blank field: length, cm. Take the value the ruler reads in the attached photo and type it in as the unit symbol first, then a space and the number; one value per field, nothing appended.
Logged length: cm 18
